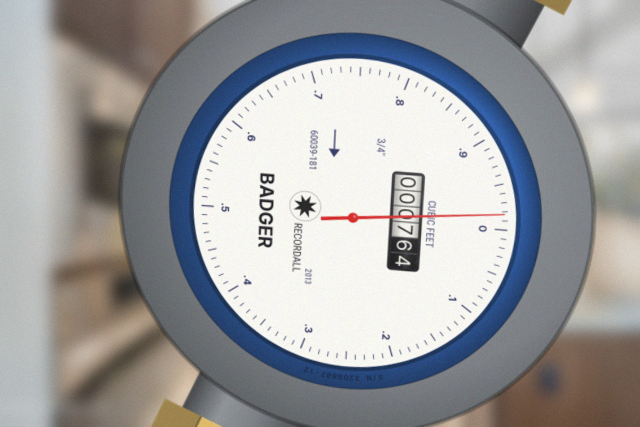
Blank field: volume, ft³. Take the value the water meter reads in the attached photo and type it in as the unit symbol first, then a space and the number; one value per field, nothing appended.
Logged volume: ft³ 763.98
